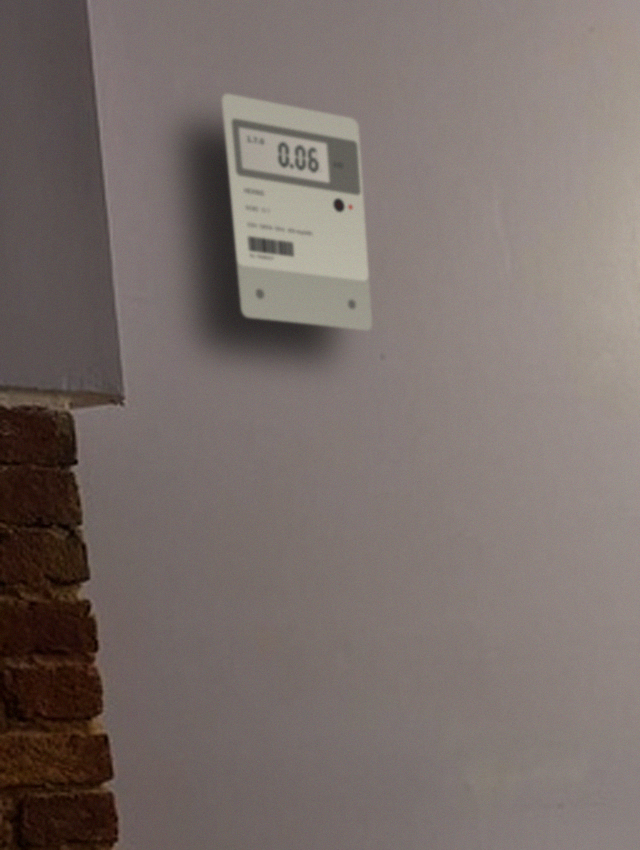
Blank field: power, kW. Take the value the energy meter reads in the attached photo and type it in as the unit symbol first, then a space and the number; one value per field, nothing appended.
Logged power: kW 0.06
